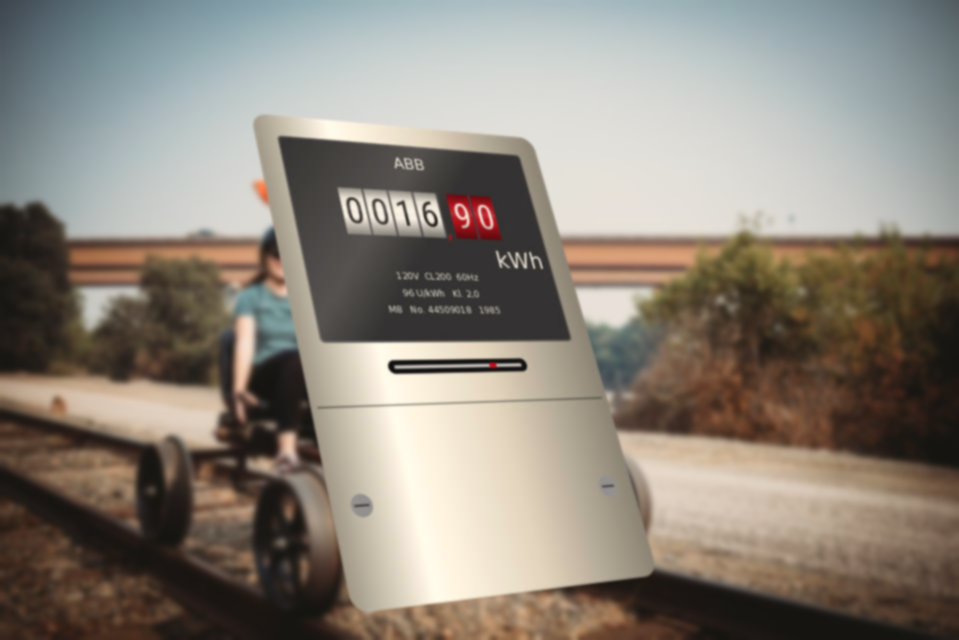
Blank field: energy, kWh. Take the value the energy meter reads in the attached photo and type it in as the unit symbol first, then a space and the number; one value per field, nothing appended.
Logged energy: kWh 16.90
